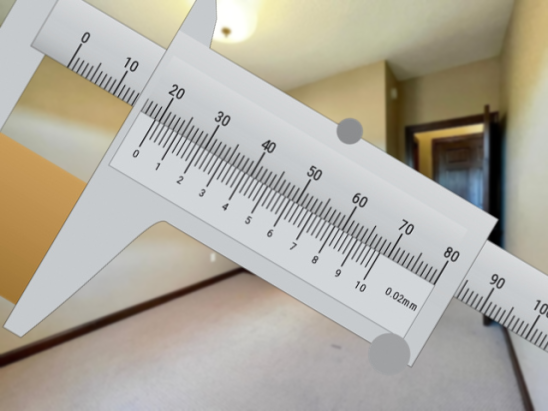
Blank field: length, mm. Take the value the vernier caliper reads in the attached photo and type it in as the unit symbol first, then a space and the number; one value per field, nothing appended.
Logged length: mm 19.2
